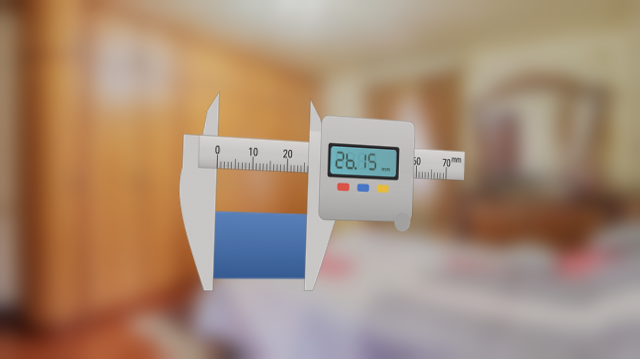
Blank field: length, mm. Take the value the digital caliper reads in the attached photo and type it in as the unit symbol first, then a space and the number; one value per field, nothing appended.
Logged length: mm 26.15
